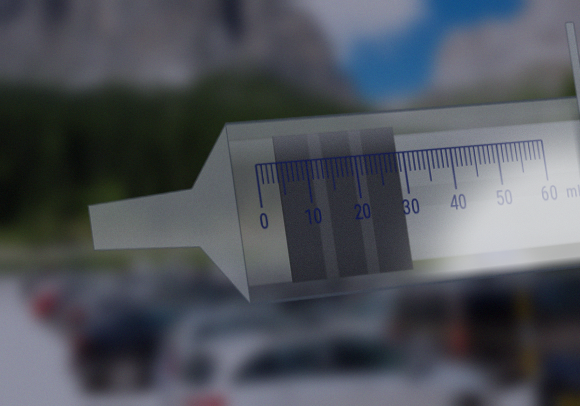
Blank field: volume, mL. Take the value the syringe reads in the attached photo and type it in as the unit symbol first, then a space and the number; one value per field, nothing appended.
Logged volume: mL 4
